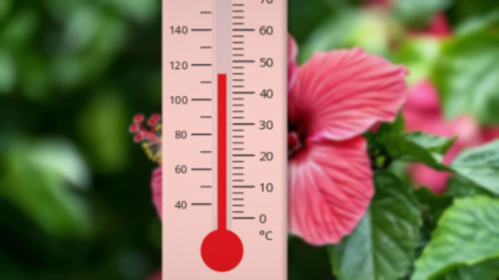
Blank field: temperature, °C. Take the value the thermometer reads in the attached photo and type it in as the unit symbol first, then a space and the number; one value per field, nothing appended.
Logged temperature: °C 46
